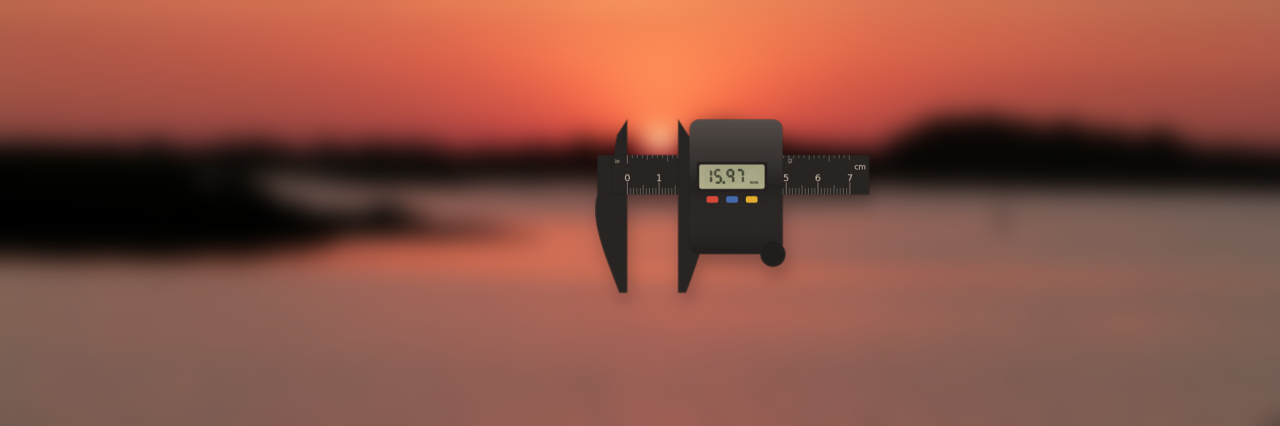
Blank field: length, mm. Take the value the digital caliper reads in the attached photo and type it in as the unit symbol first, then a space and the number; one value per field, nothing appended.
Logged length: mm 15.97
